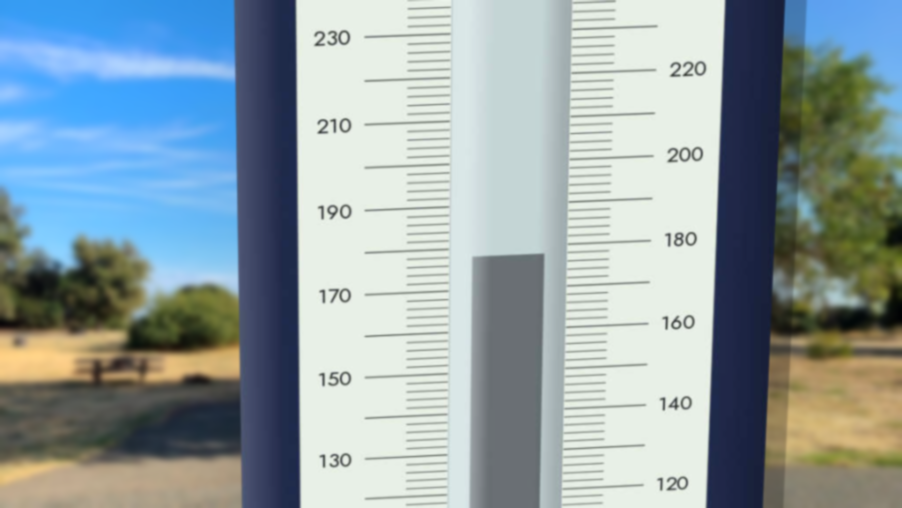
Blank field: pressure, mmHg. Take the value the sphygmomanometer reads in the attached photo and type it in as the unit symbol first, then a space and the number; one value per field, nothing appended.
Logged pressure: mmHg 178
